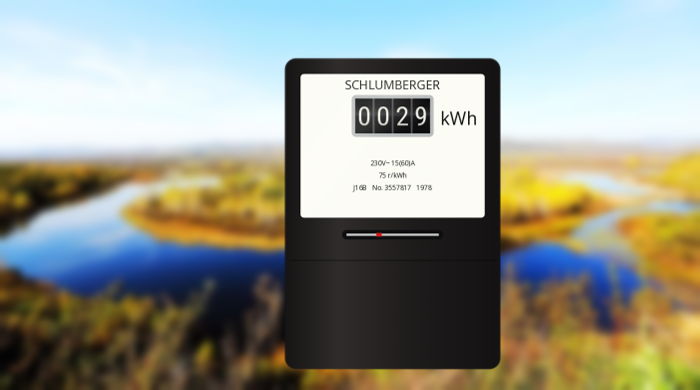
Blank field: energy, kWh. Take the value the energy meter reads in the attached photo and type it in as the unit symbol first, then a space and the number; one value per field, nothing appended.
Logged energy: kWh 29
